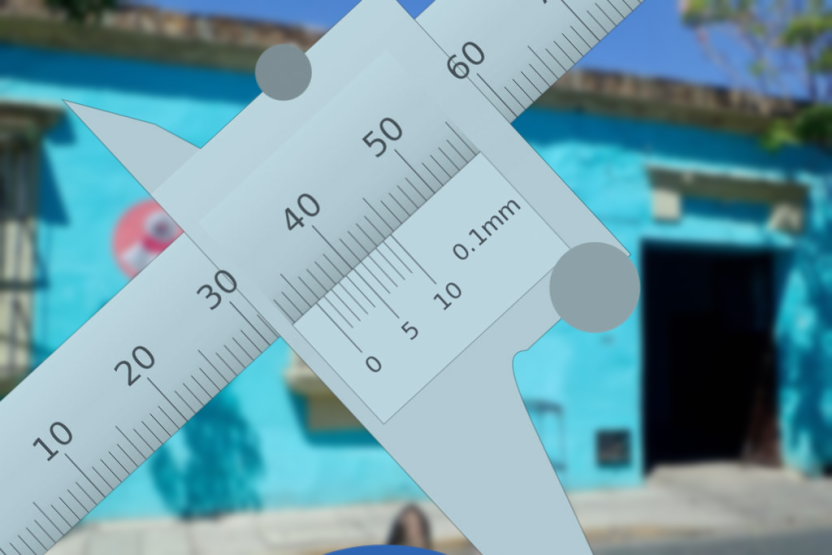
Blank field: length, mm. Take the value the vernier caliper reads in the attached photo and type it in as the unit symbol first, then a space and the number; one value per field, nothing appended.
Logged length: mm 35.6
